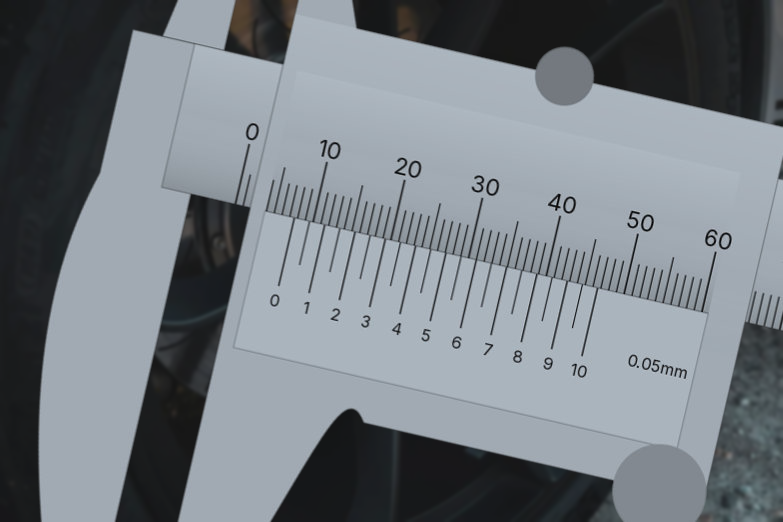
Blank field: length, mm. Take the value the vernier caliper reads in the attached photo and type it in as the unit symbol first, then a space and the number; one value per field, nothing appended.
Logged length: mm 7.6
